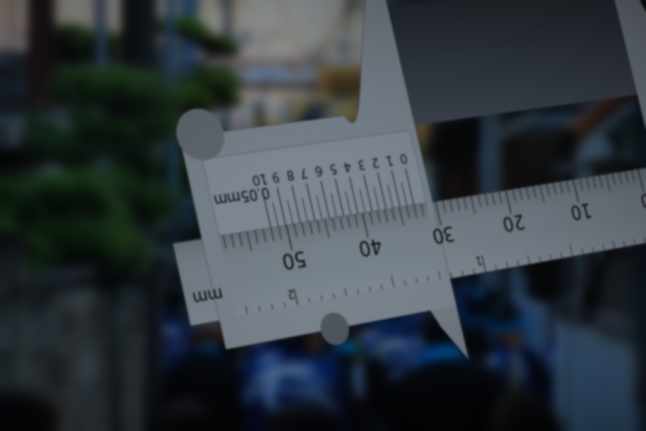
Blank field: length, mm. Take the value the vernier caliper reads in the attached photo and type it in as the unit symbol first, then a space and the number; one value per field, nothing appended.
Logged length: mm 33.0
